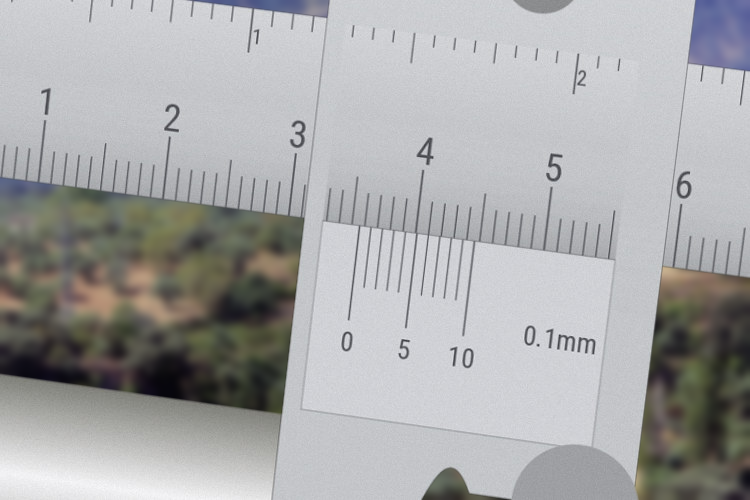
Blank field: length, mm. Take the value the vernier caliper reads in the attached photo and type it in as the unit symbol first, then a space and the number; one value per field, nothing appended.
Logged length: mm 35.6
